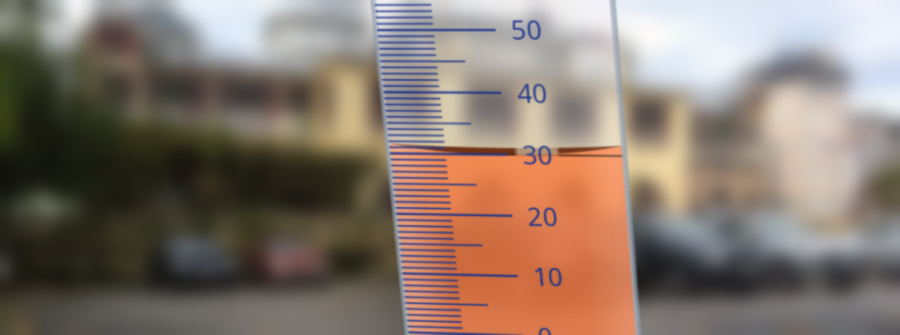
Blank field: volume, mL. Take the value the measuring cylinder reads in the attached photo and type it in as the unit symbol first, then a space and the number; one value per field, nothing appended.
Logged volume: mL 30
